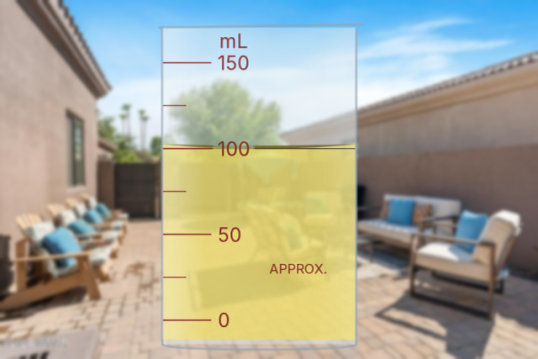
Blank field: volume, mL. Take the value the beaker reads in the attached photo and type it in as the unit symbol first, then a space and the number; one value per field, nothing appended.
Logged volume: mL 100
